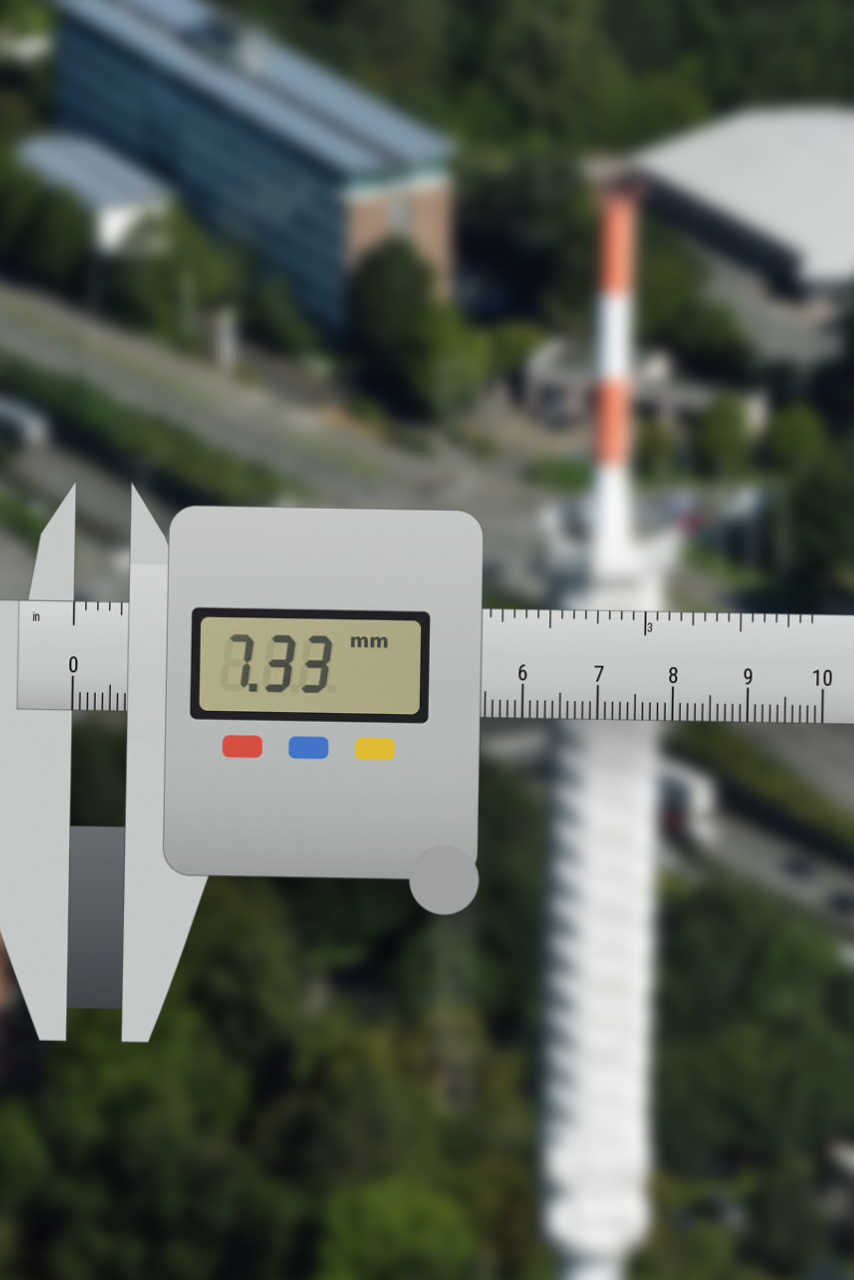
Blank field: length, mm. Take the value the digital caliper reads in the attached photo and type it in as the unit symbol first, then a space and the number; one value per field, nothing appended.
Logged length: mm 7.33
